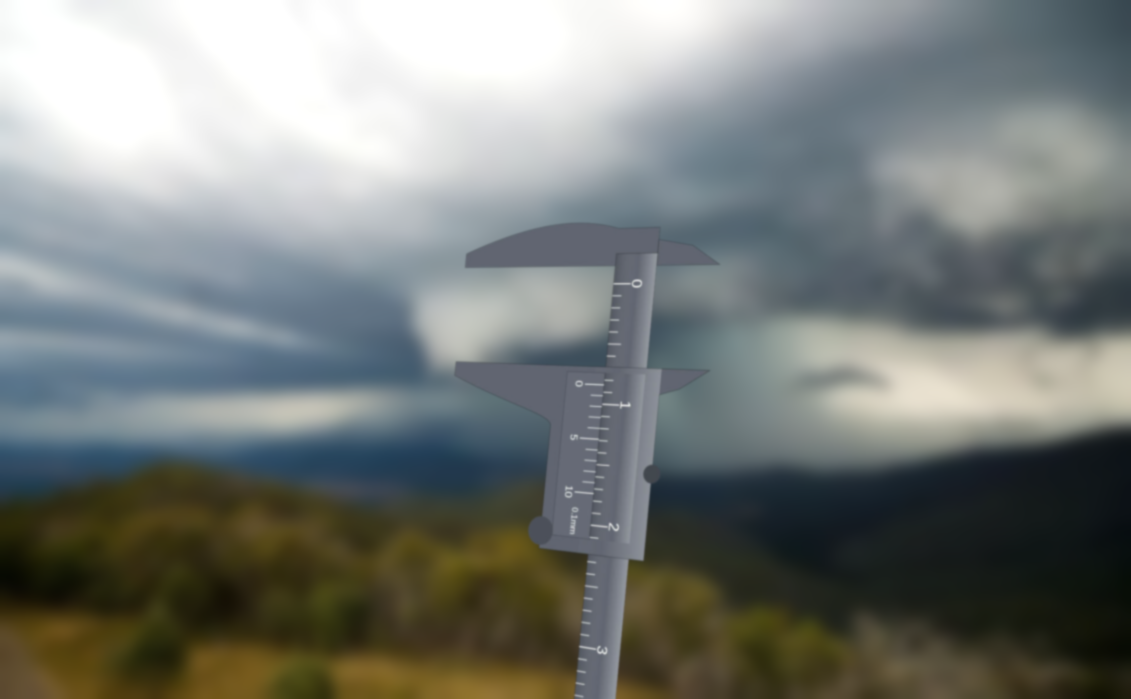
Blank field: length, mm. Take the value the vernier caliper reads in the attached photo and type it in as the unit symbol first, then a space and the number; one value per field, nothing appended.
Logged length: mm 8.4
